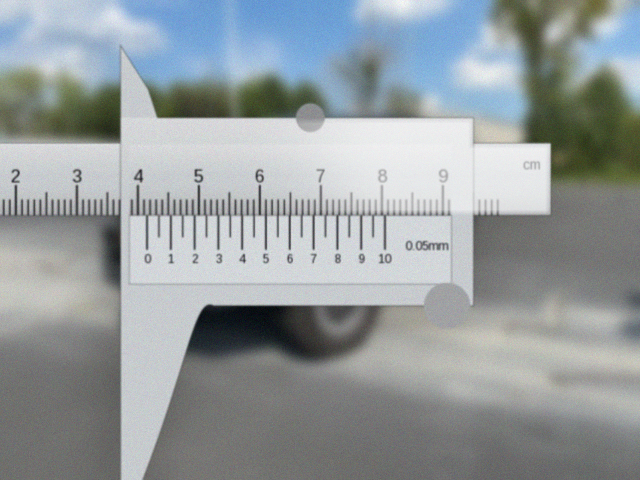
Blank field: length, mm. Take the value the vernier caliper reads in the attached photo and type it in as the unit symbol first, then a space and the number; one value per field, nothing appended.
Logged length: mm 41.5
